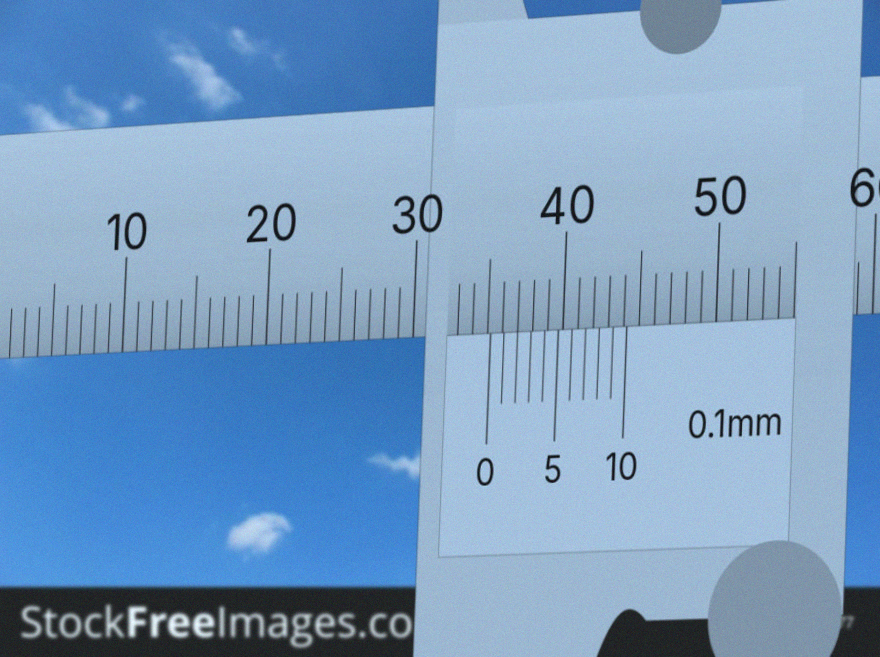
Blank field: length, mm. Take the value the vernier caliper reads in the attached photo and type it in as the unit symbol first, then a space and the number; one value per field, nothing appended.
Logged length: mm 35.2
